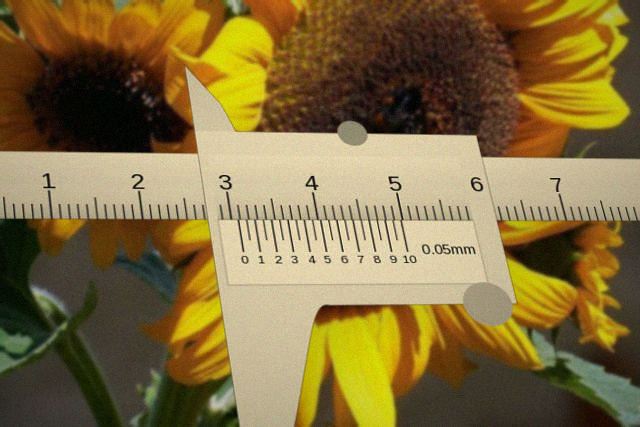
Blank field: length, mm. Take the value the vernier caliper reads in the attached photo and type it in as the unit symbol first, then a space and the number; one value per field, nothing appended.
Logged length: mm 30.8
